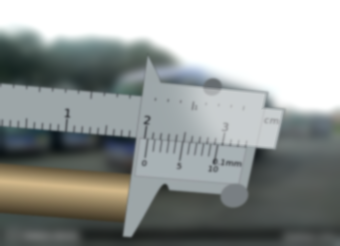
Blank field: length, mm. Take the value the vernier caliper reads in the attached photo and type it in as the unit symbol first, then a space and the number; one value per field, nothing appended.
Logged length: mm 20.4
